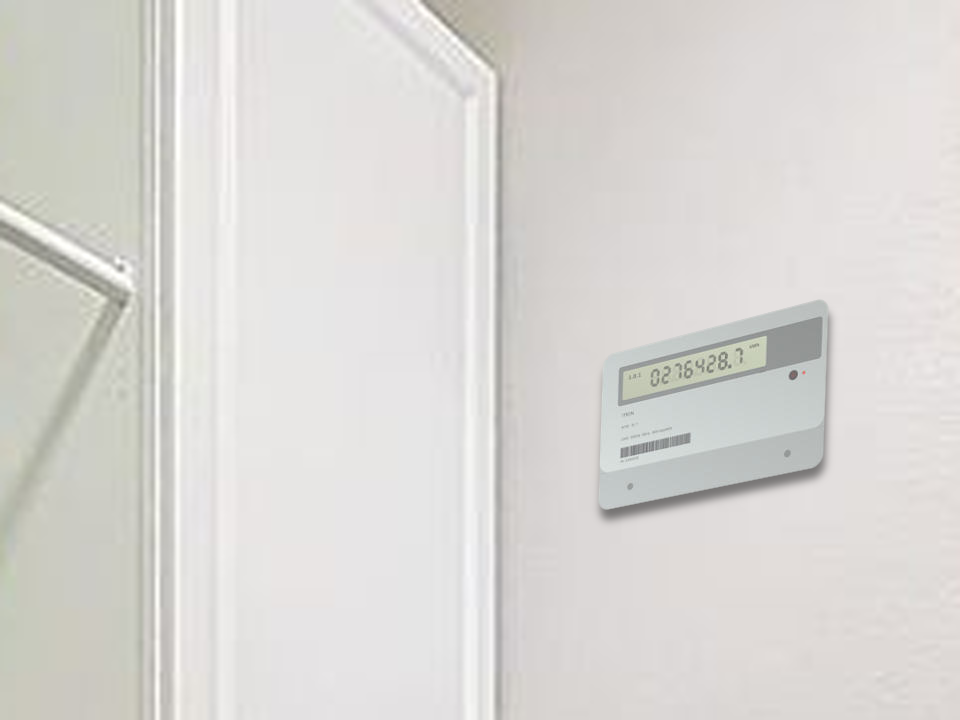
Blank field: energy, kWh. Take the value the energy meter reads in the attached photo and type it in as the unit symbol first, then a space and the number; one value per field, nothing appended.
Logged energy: kWh 276428.7
